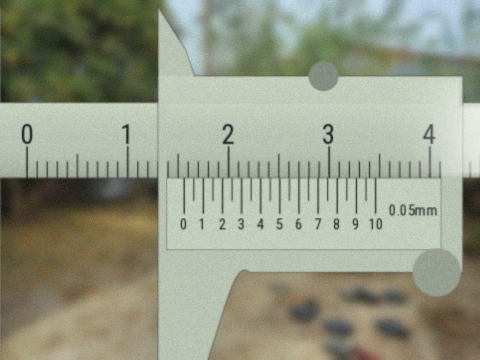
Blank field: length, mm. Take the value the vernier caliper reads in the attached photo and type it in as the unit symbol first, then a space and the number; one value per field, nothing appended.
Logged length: mm 15.6
